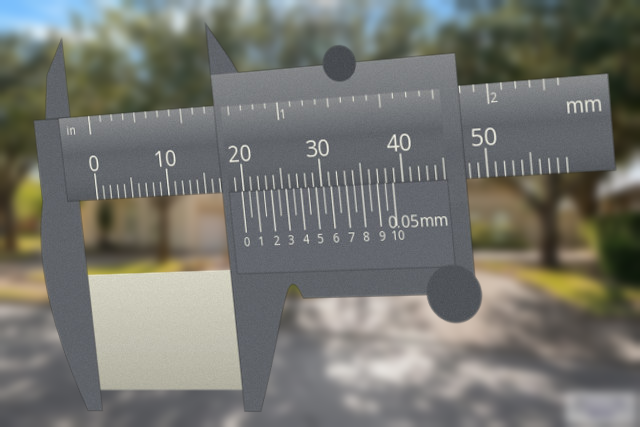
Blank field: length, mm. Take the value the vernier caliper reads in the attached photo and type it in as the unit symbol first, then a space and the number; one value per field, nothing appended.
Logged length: mm 19.8
